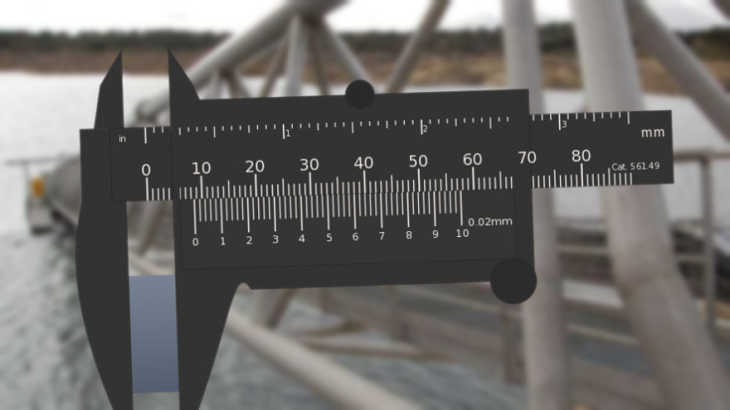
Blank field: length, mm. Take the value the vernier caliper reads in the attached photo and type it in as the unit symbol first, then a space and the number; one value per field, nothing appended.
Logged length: mm 8.6
